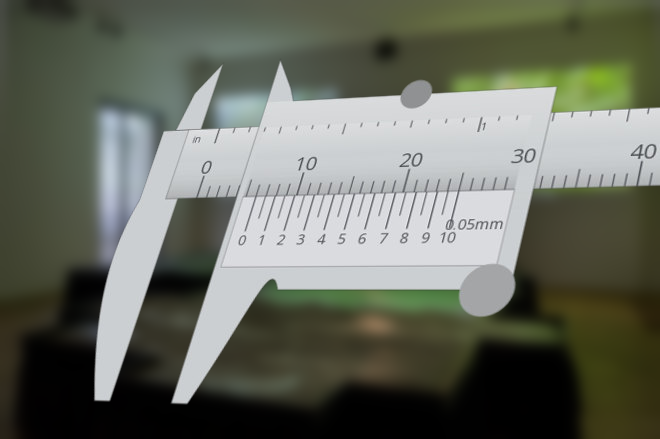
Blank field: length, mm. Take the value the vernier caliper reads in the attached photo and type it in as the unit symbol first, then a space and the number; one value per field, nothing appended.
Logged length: mm 6.0
